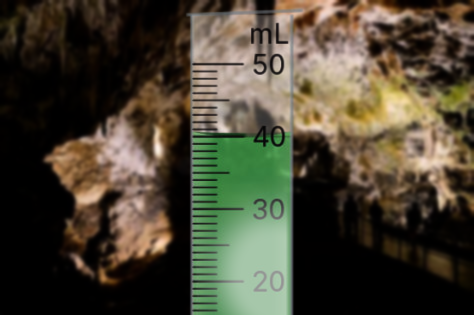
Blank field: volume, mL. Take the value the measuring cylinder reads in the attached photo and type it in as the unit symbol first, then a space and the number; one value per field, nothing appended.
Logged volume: mL 40
